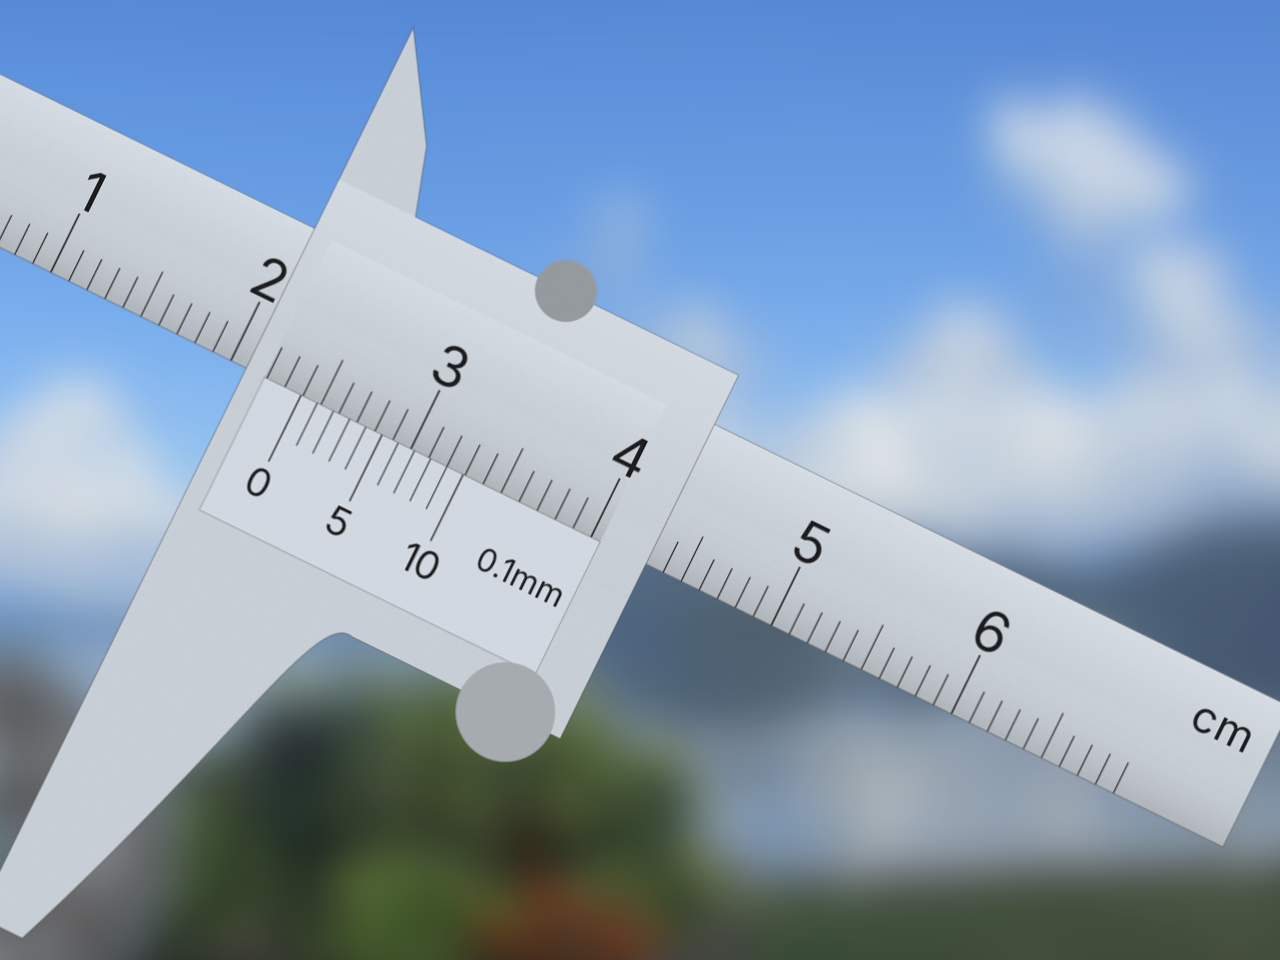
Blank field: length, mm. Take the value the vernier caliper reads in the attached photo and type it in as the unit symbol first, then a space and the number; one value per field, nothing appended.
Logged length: mm 23.9
